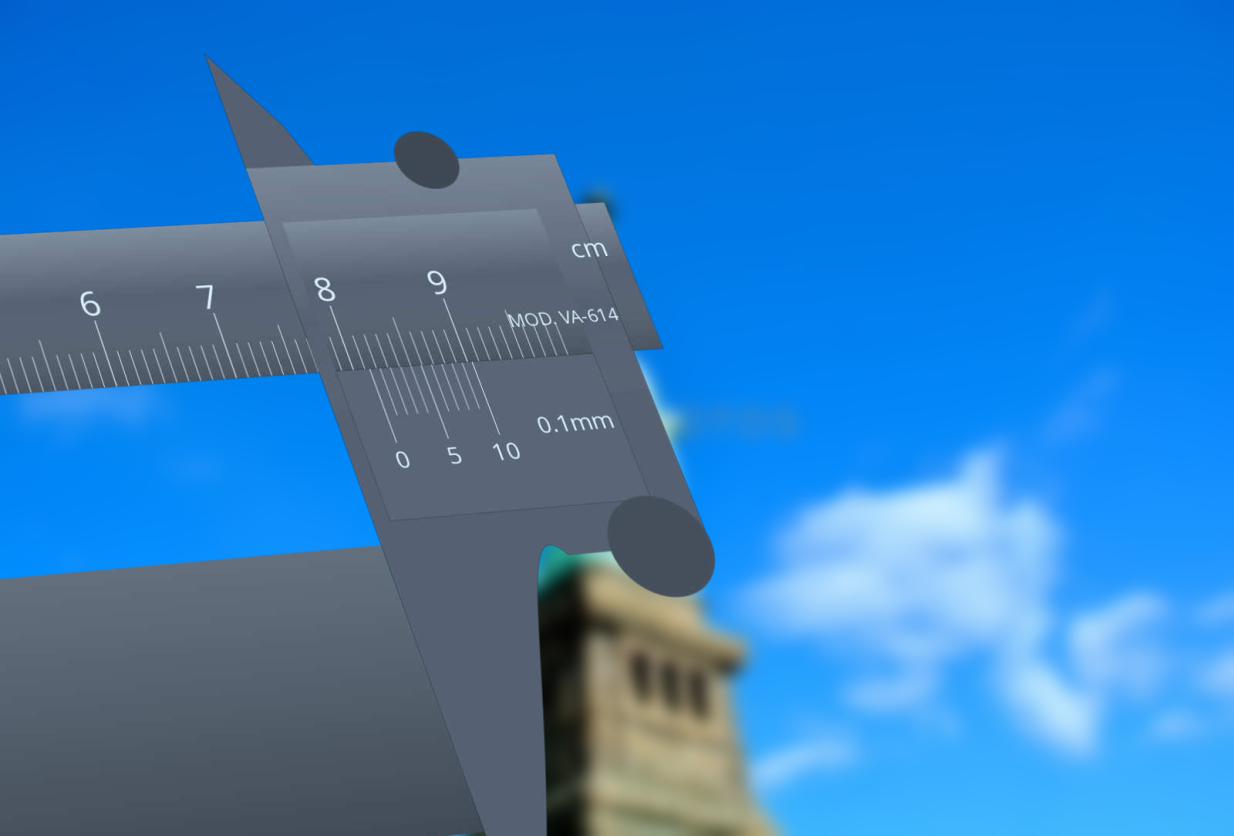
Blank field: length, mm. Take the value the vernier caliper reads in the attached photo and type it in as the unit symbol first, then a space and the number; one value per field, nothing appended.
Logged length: mm 81.4
